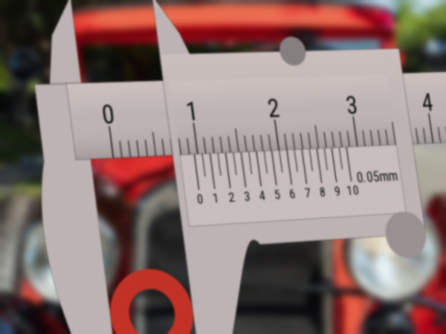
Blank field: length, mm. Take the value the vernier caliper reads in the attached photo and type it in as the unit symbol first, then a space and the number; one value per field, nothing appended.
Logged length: mm 9.6
